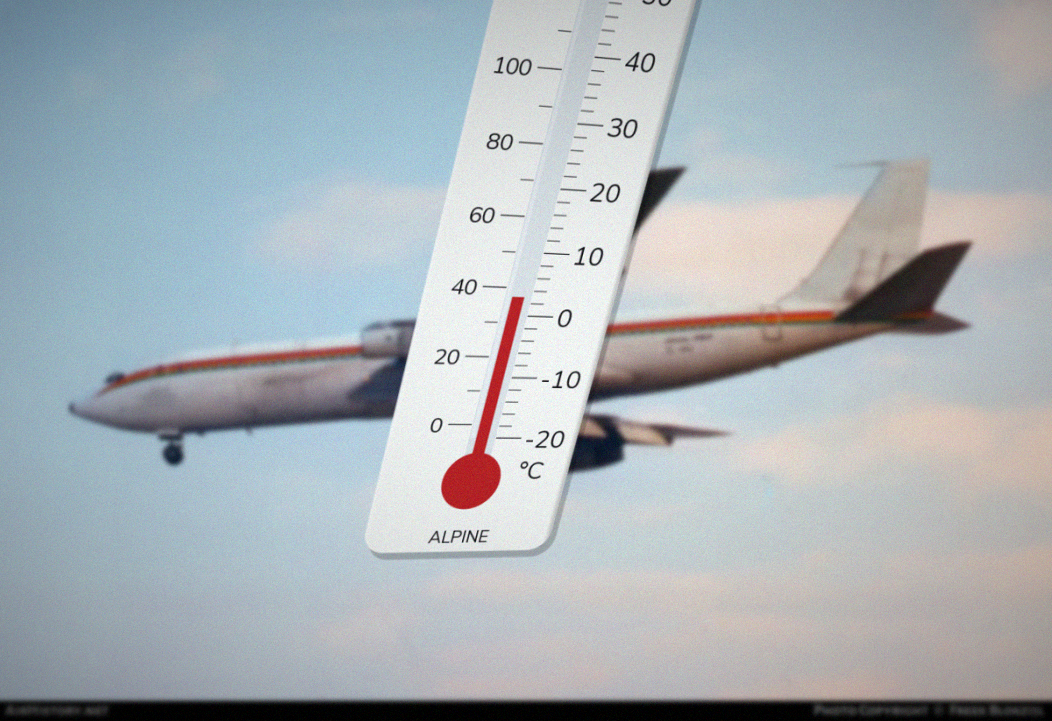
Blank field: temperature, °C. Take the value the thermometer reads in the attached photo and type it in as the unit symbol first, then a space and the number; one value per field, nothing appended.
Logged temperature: °C 3
